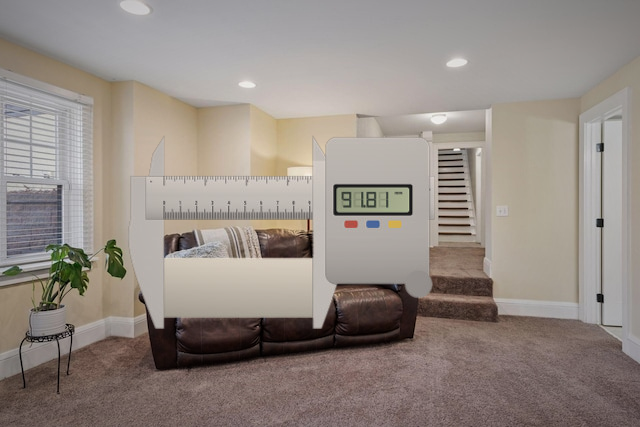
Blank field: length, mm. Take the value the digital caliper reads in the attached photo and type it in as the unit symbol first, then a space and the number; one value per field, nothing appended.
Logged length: mm 91.81
